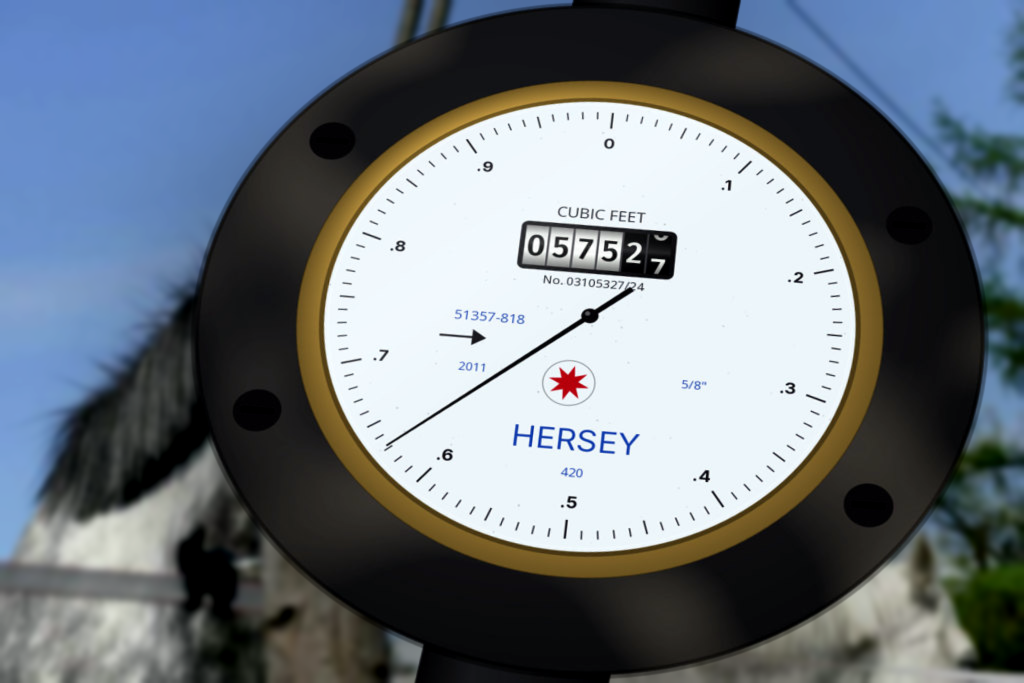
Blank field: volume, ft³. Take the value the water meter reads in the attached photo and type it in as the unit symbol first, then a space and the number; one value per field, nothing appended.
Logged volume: ft³ 57526.63
